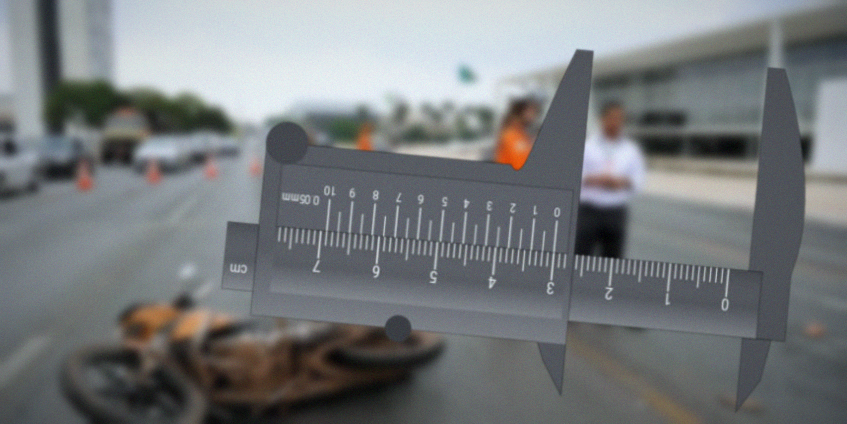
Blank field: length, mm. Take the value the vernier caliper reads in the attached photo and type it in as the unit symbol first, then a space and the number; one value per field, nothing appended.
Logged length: mm 30.0
